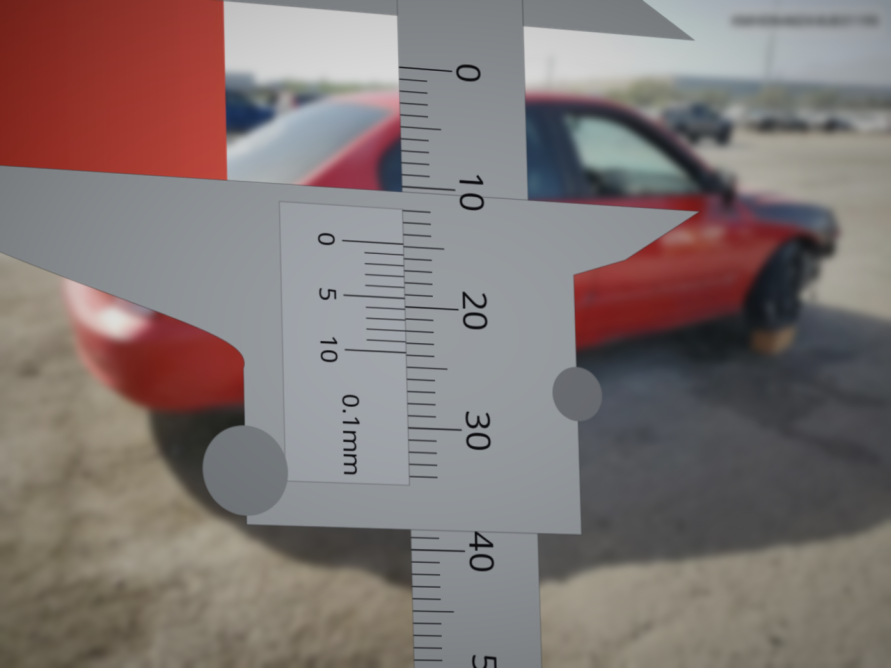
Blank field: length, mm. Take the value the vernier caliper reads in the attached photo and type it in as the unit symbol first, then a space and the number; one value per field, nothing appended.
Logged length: mm 14.8
